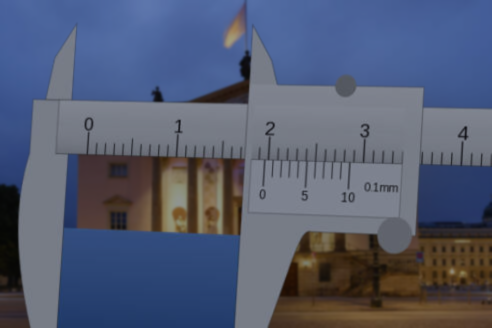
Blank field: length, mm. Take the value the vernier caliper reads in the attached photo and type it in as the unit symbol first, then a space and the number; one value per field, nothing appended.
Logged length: mm 19.6
